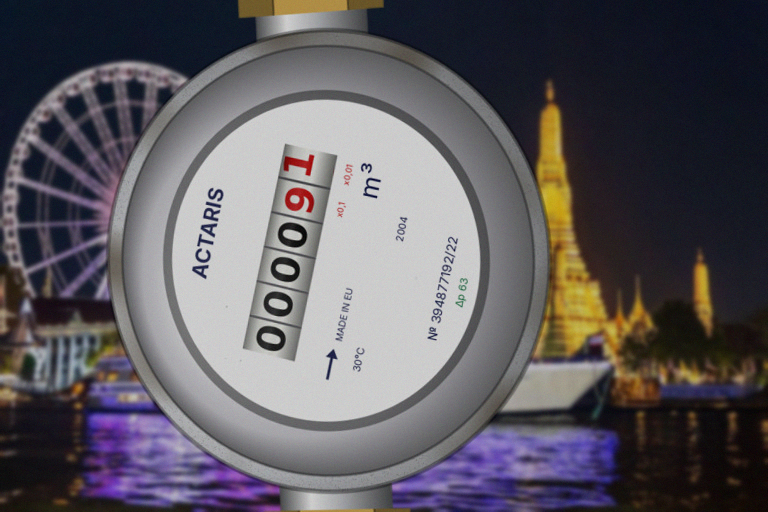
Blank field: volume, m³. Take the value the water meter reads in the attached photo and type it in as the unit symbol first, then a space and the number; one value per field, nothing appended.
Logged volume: m³ 0.91
